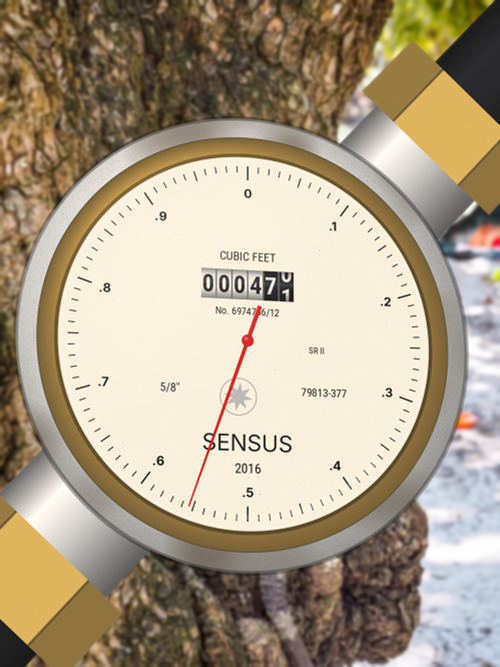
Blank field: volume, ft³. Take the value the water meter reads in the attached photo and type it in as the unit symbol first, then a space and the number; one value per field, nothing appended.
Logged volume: ft³ 470.55
